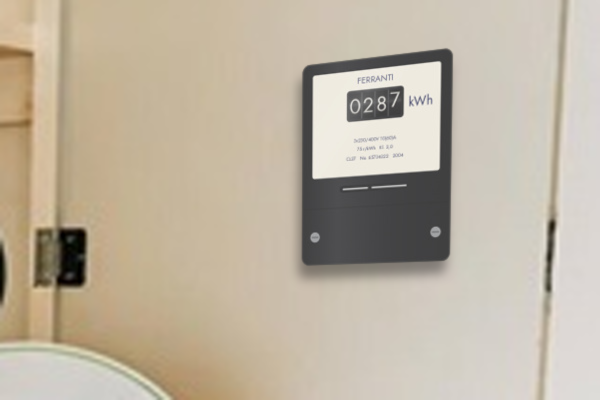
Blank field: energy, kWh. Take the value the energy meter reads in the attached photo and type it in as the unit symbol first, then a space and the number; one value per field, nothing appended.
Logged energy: kWh 287
